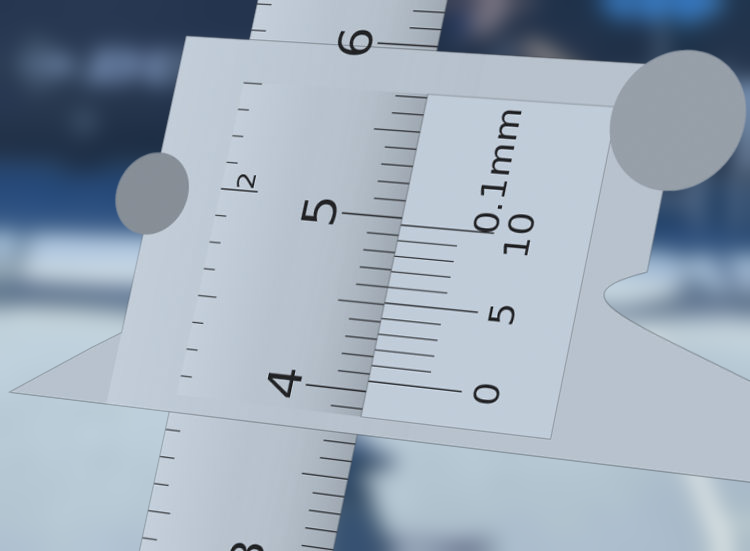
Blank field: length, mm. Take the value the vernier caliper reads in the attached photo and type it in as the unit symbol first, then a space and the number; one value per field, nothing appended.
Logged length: mm 40.6
